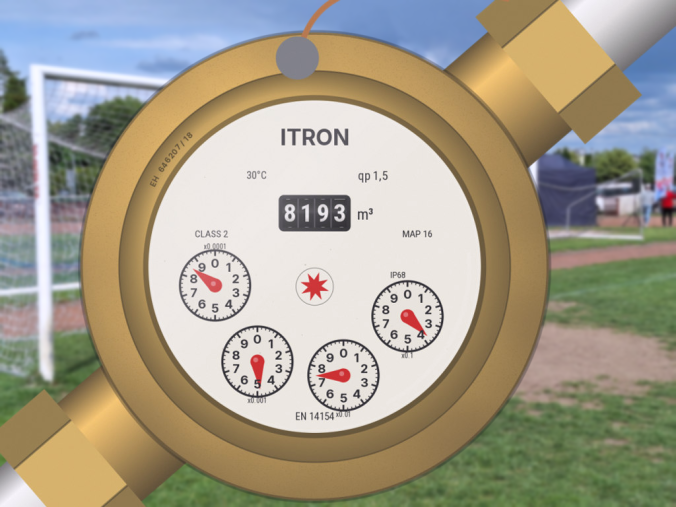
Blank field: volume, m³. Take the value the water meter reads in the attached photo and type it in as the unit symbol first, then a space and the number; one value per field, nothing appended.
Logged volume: m³ 8193.3748
